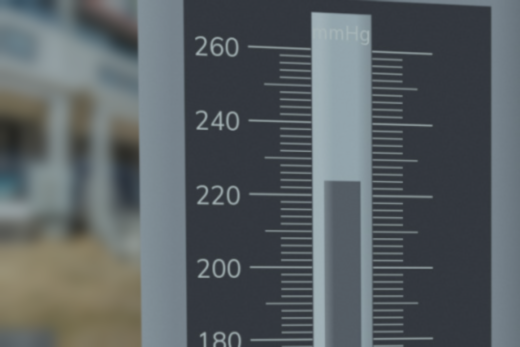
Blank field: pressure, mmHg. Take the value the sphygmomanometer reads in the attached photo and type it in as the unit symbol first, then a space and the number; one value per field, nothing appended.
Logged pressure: mmHg 224
